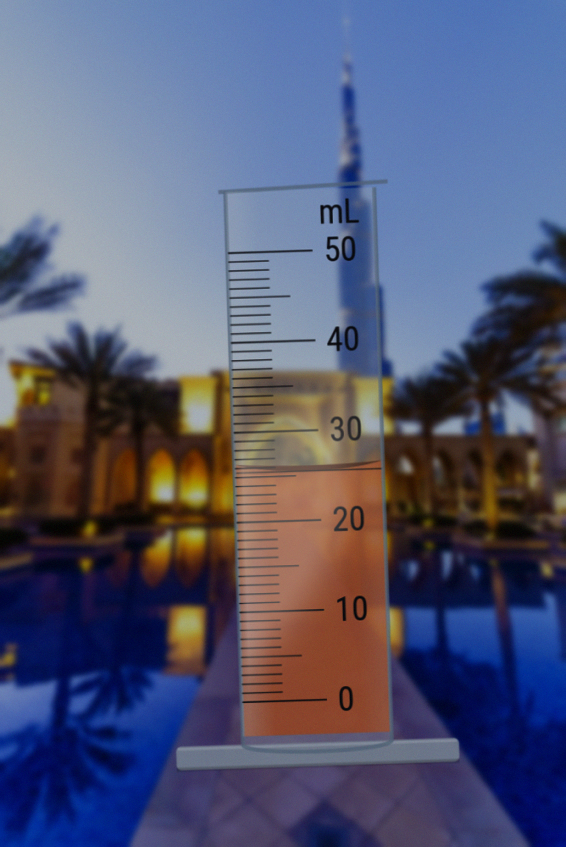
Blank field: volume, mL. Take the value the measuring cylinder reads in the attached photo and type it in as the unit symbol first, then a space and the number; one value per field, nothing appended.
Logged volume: mL 25.5
